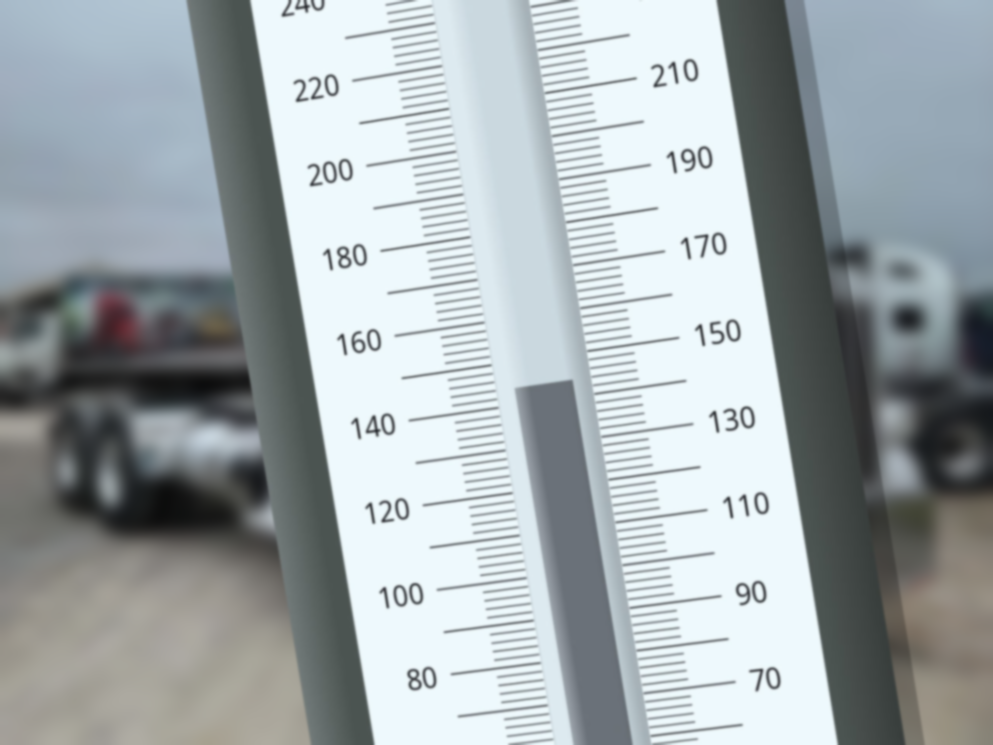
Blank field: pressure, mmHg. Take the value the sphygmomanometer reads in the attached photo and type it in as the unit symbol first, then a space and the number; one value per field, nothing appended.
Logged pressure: mmHg 144
